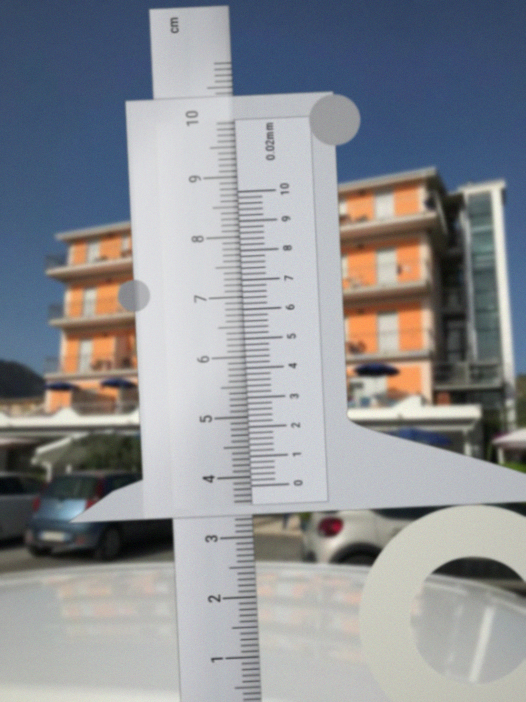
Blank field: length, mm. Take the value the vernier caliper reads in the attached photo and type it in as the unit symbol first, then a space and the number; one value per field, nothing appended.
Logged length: mm 38.5
